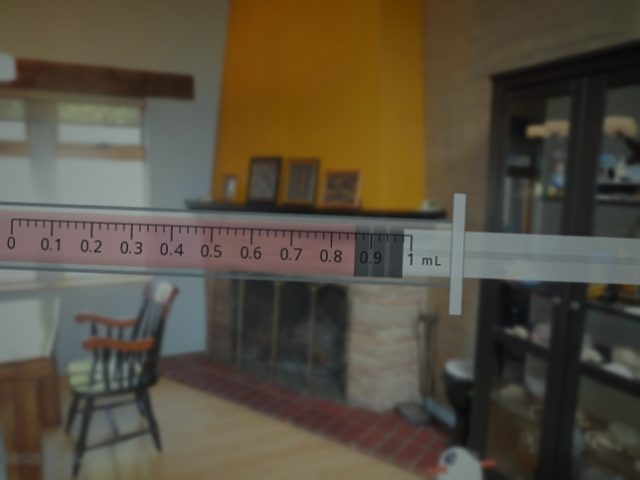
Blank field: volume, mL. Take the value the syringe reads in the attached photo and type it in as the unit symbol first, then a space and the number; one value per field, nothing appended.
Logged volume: mL 0.86
